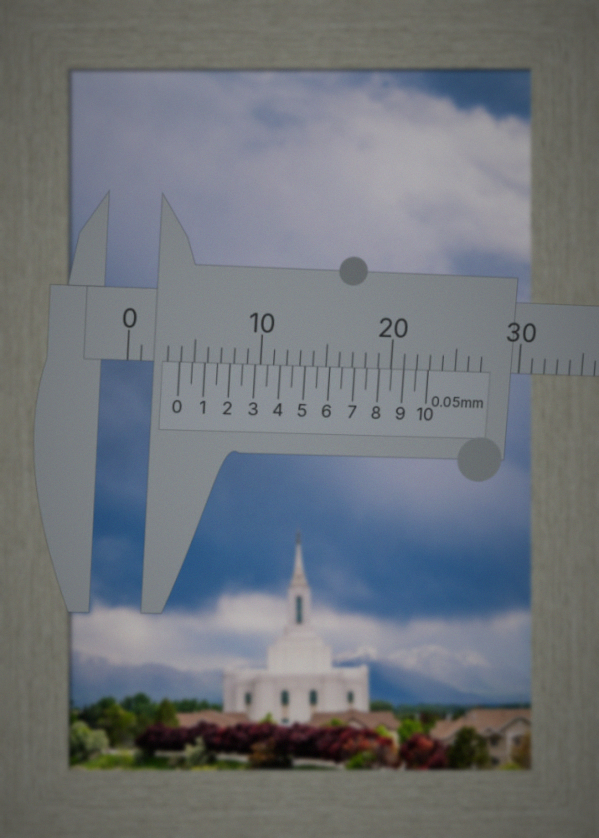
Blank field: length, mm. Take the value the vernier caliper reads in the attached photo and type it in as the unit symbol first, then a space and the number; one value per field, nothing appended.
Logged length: mm 3.9
